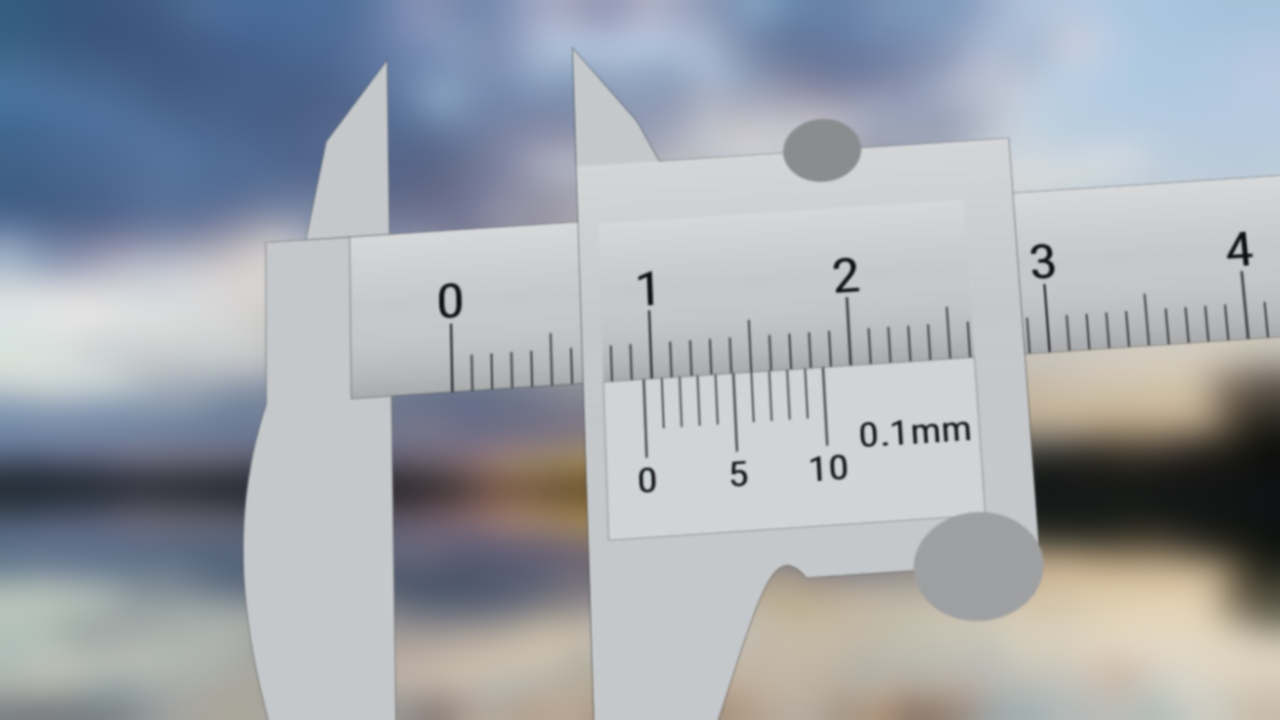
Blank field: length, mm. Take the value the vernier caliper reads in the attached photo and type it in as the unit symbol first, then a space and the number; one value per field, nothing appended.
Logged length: mm 9.6
